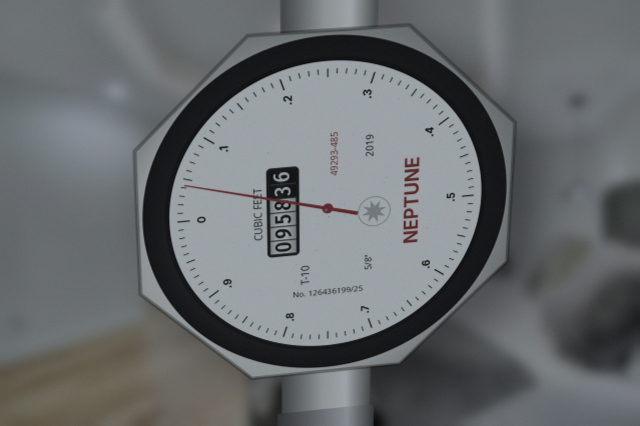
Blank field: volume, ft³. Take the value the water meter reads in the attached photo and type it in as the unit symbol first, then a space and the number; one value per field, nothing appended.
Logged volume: ft³ 95836.04
